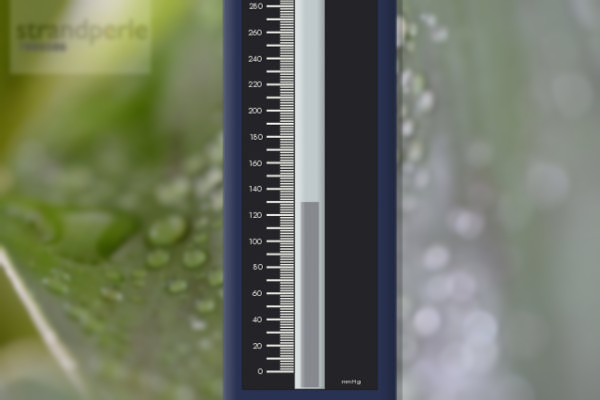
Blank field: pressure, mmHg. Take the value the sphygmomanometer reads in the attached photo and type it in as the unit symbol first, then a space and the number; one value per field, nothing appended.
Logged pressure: mmHg 130
